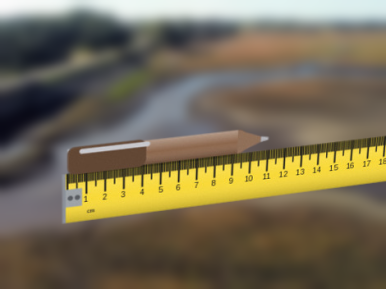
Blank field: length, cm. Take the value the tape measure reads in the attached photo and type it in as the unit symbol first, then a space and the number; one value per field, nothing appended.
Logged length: cm 11
